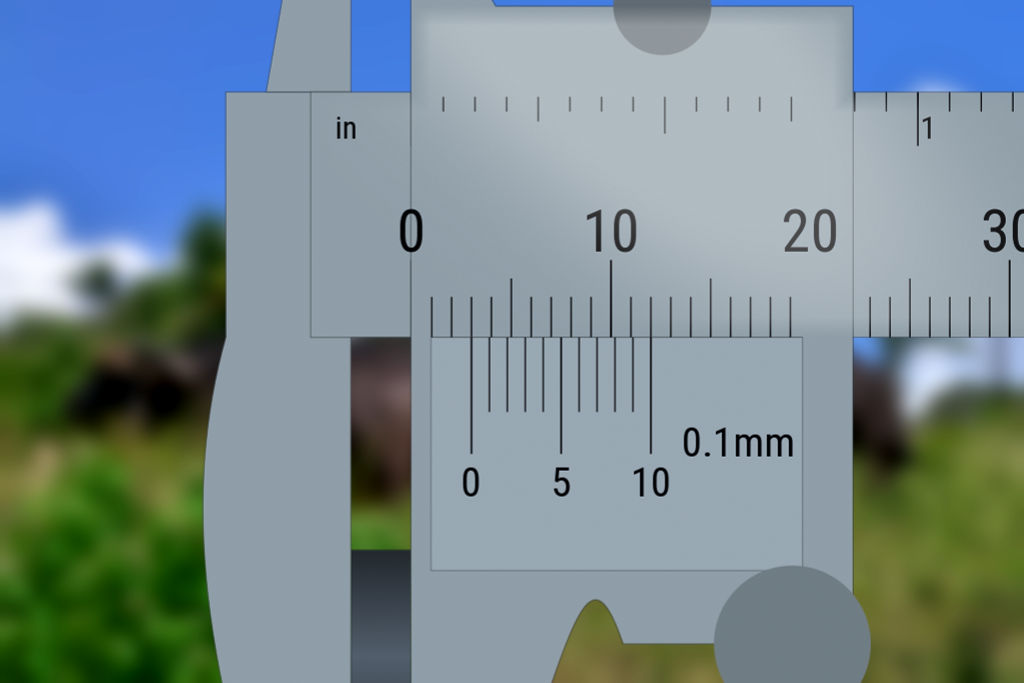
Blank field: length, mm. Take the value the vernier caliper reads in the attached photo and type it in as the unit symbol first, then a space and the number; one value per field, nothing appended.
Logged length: mm 3.0
